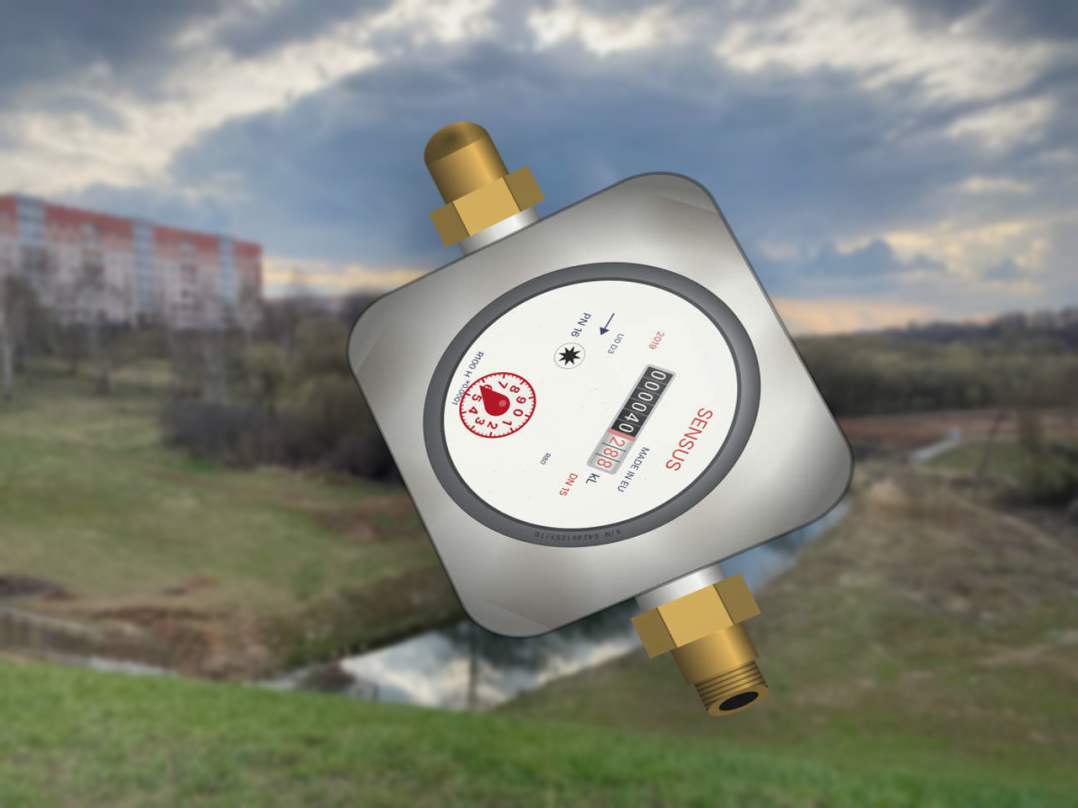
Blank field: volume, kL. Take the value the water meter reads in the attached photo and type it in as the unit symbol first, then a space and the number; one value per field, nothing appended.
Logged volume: kL 40.2885
